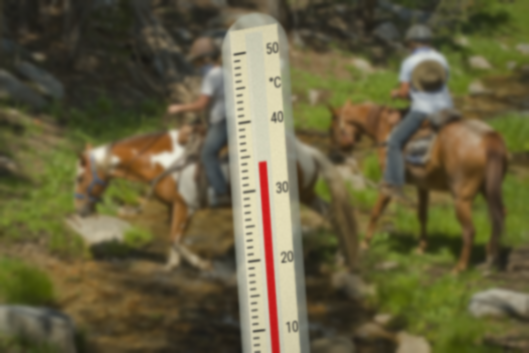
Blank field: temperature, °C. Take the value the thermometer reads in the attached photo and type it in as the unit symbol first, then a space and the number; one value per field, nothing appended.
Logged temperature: °C 34
